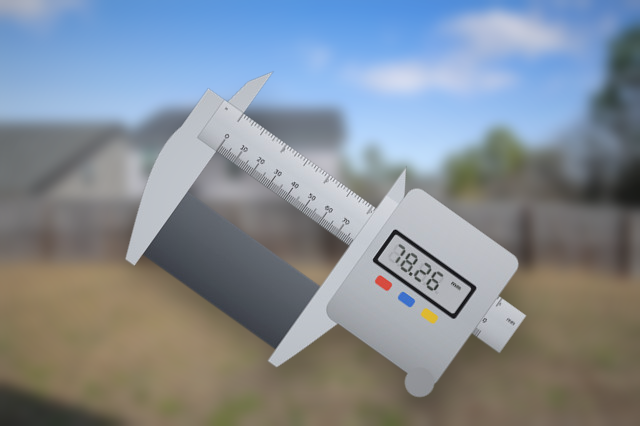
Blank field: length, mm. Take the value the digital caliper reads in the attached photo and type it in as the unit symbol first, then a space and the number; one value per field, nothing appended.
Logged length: mm 78.26
